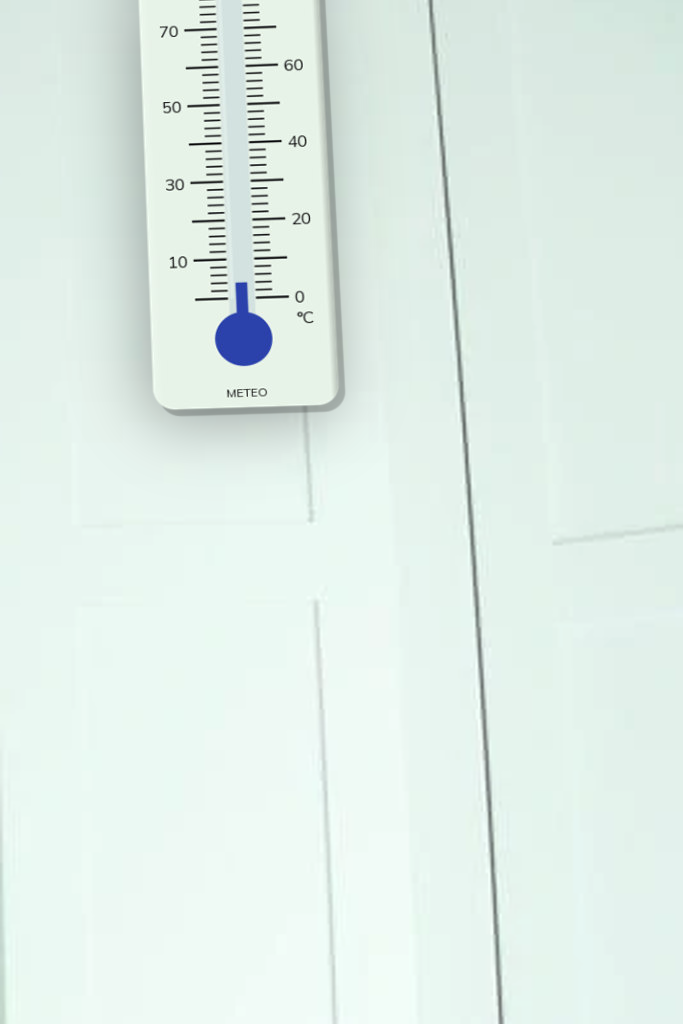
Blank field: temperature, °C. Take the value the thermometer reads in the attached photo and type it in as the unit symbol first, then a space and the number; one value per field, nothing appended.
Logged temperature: °C 4
